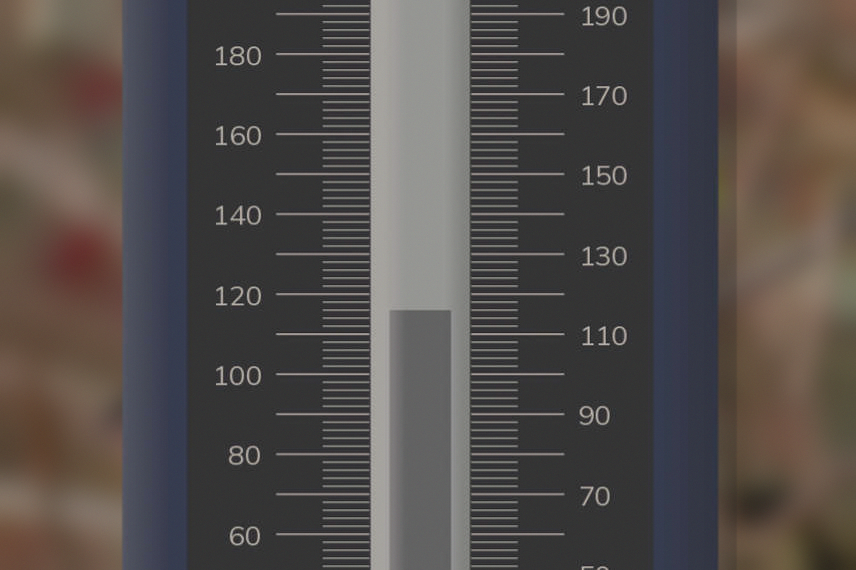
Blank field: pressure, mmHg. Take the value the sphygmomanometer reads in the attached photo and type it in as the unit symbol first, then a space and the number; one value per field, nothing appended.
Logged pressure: mmHg 116
